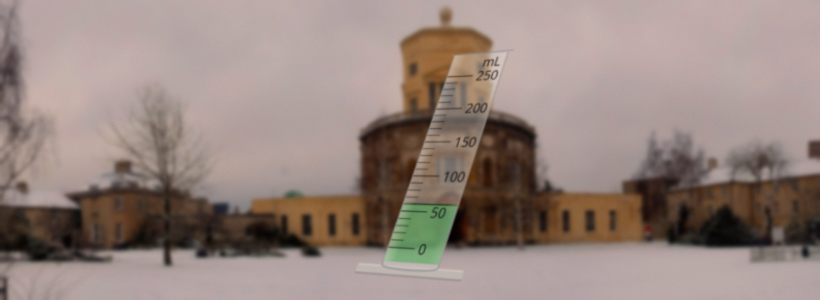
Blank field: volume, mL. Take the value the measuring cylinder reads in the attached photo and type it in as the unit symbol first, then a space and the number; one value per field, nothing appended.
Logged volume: mL 60
